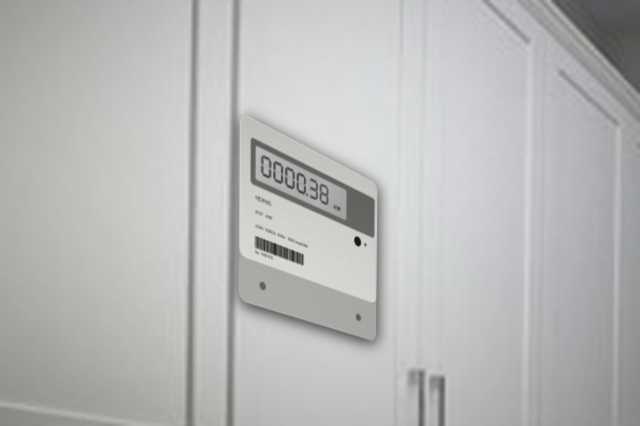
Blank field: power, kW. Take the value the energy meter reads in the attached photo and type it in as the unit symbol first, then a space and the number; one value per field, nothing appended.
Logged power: kW 0.38
